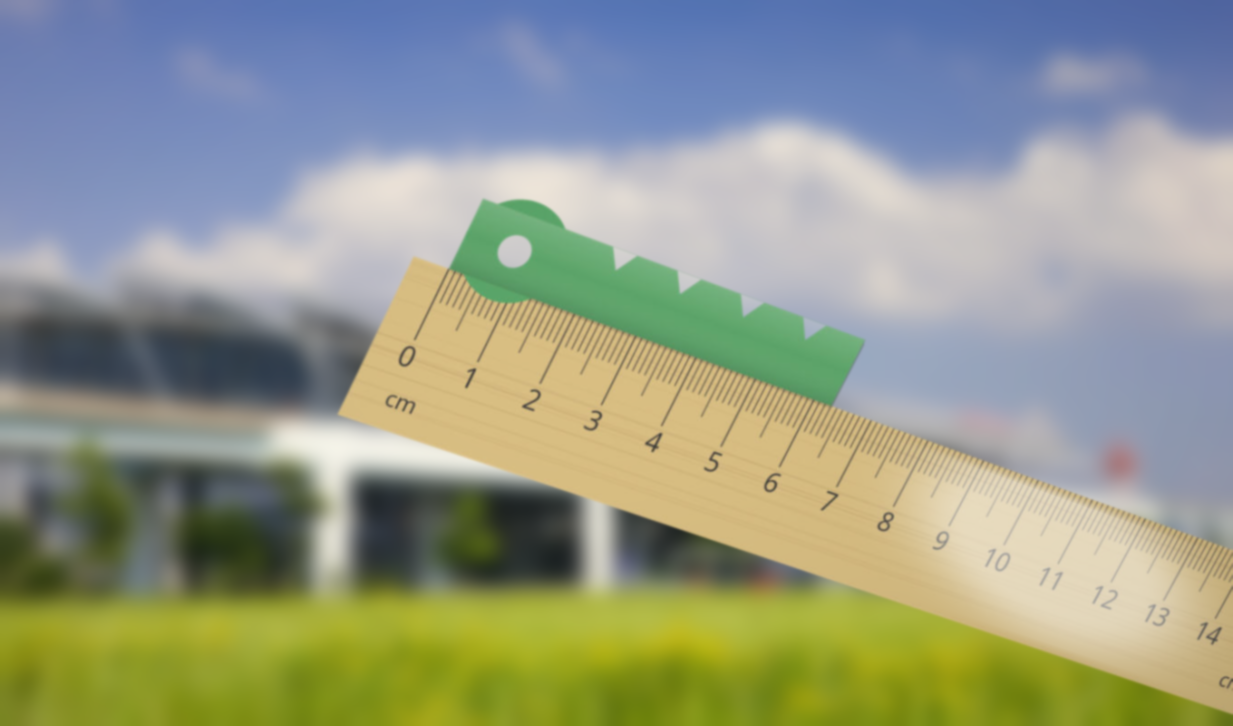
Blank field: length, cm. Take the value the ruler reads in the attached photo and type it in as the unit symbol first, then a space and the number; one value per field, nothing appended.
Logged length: cm 6.3
